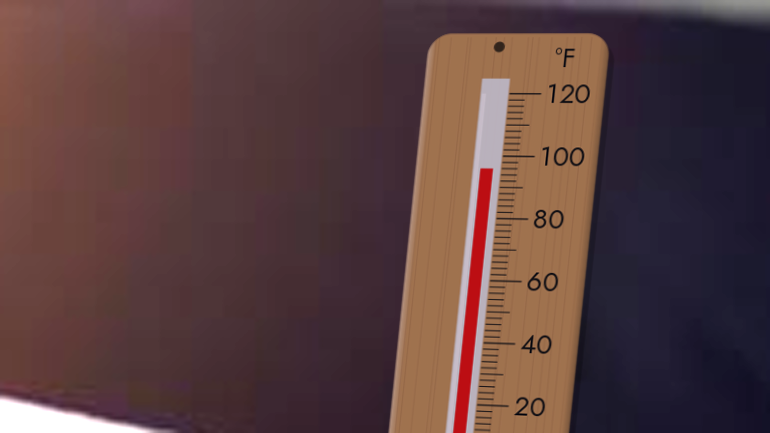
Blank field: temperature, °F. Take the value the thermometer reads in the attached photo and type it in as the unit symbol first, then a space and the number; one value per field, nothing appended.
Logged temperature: °F 96
